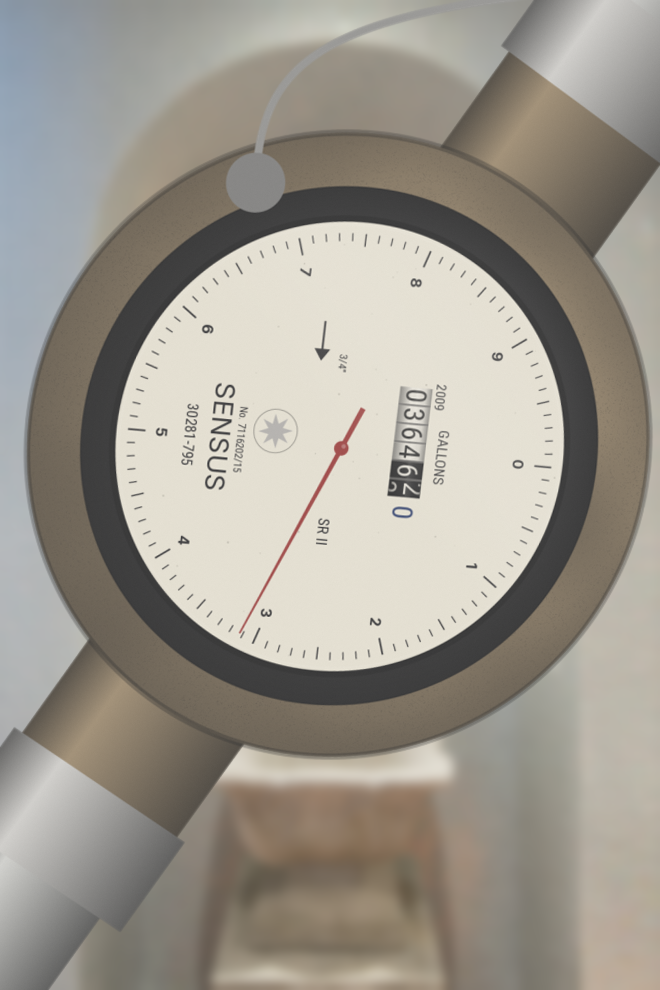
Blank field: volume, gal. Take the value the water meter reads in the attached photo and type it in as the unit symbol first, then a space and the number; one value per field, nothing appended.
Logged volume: gal 364623.1
